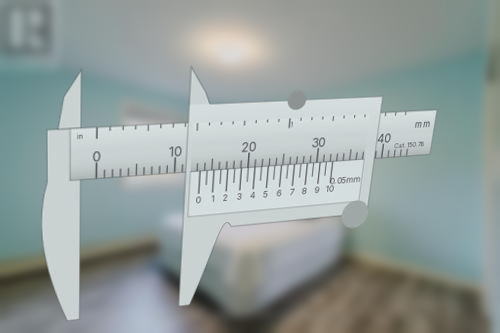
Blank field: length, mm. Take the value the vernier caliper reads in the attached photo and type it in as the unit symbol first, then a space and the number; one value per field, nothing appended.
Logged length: mm 13.4
